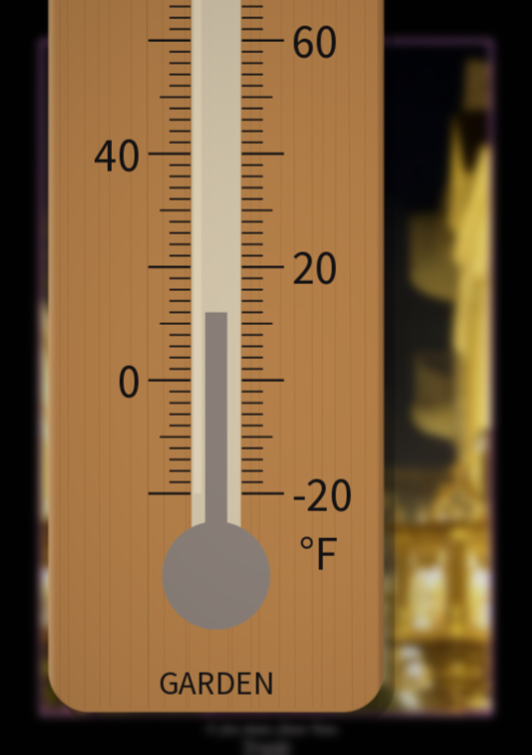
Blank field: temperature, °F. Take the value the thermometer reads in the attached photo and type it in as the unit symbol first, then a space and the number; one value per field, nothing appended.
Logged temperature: °F 12
